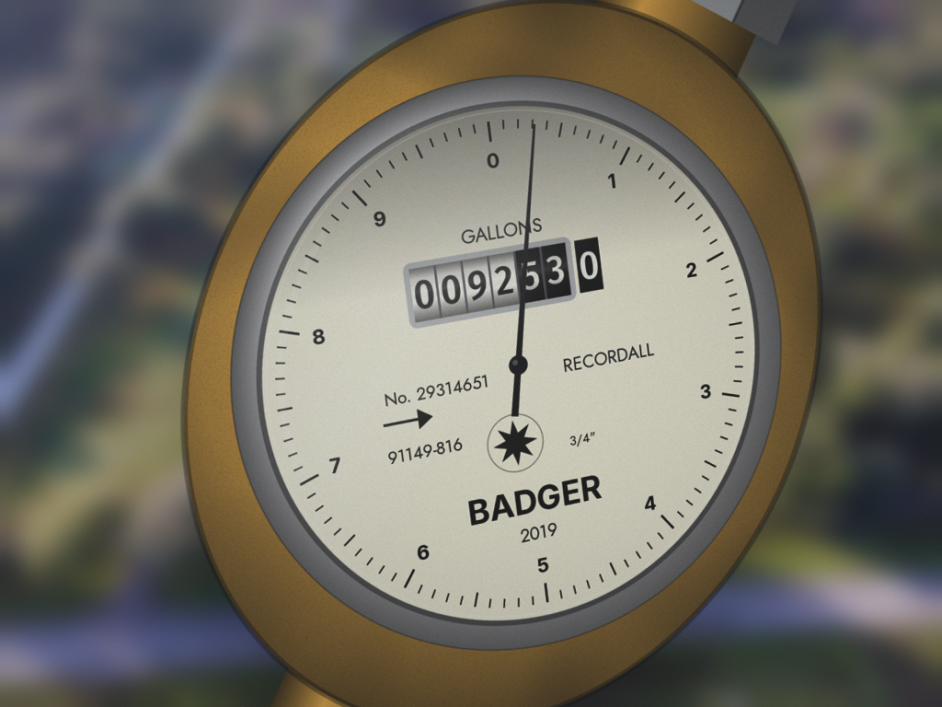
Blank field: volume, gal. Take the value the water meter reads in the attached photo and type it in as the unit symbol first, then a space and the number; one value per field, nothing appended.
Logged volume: gal 92530.3
